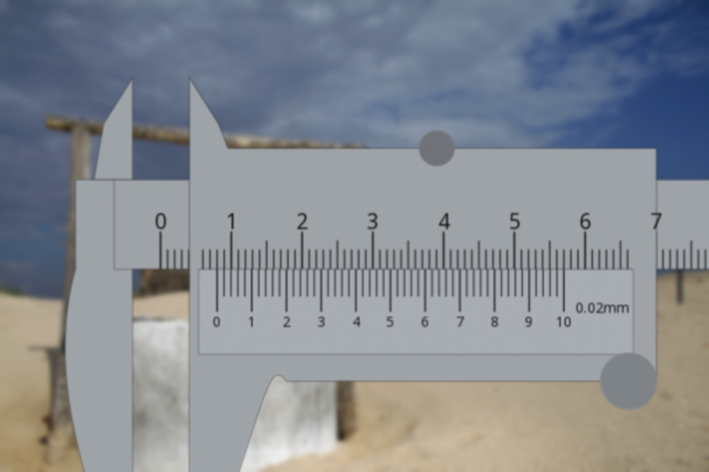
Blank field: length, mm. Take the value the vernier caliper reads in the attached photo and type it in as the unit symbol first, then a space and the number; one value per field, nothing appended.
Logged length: mm 8.0
